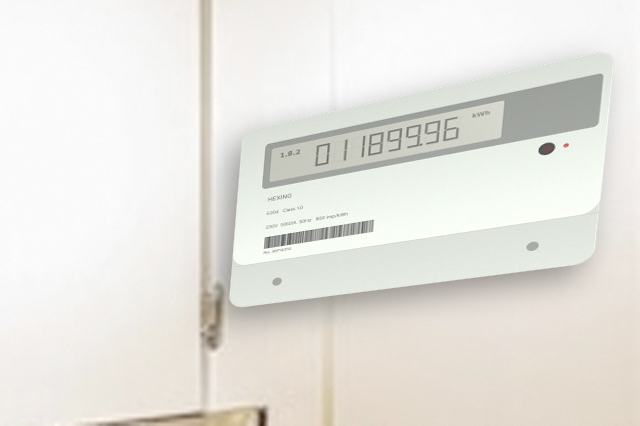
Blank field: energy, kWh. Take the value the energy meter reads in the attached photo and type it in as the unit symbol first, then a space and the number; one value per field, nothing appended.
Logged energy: kWh 11899.96
